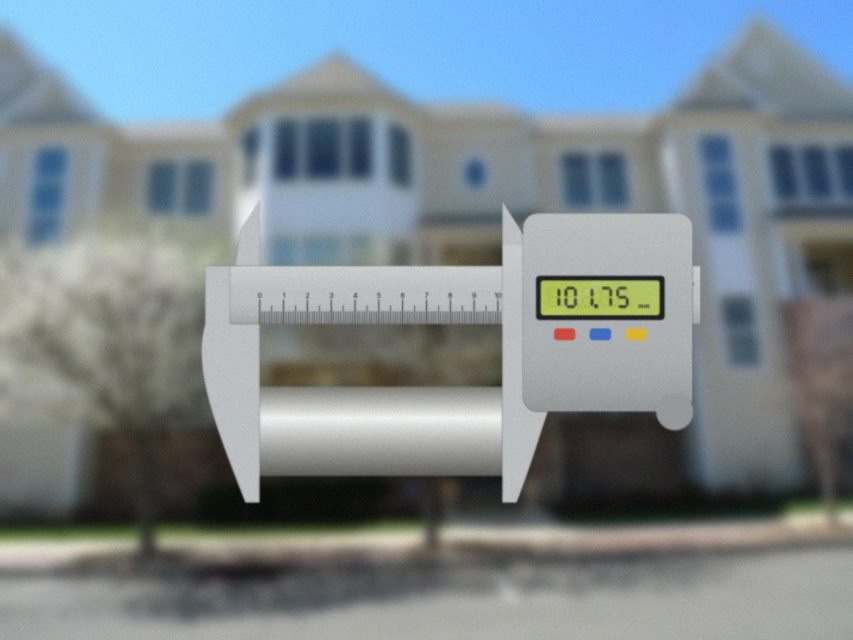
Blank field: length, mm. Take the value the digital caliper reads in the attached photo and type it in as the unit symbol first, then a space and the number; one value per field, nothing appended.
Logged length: mm 101.75
